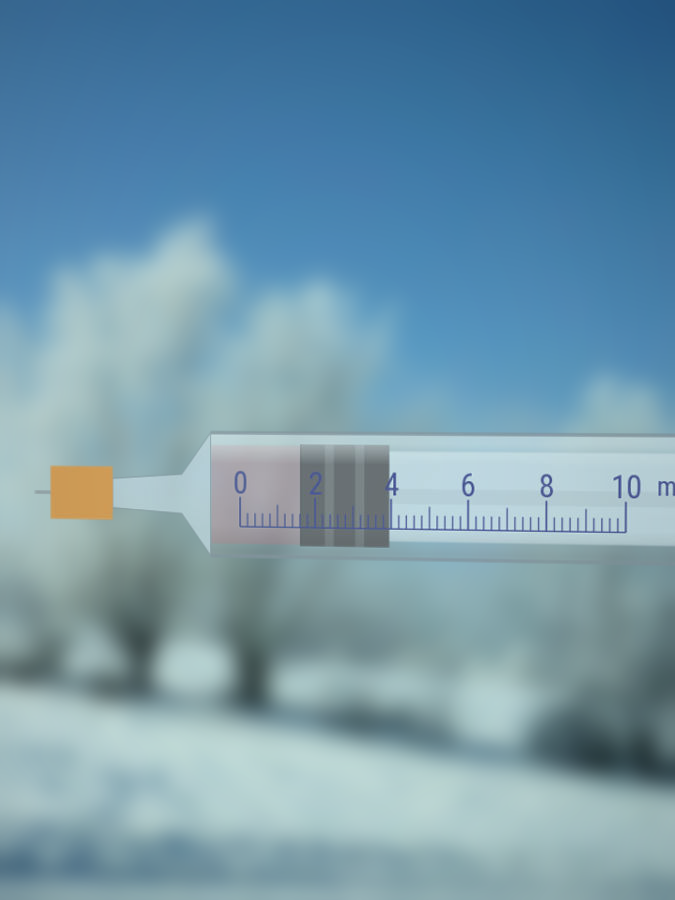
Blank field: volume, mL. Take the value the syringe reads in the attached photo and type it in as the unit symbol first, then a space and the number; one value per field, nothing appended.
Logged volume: mL 1.6
